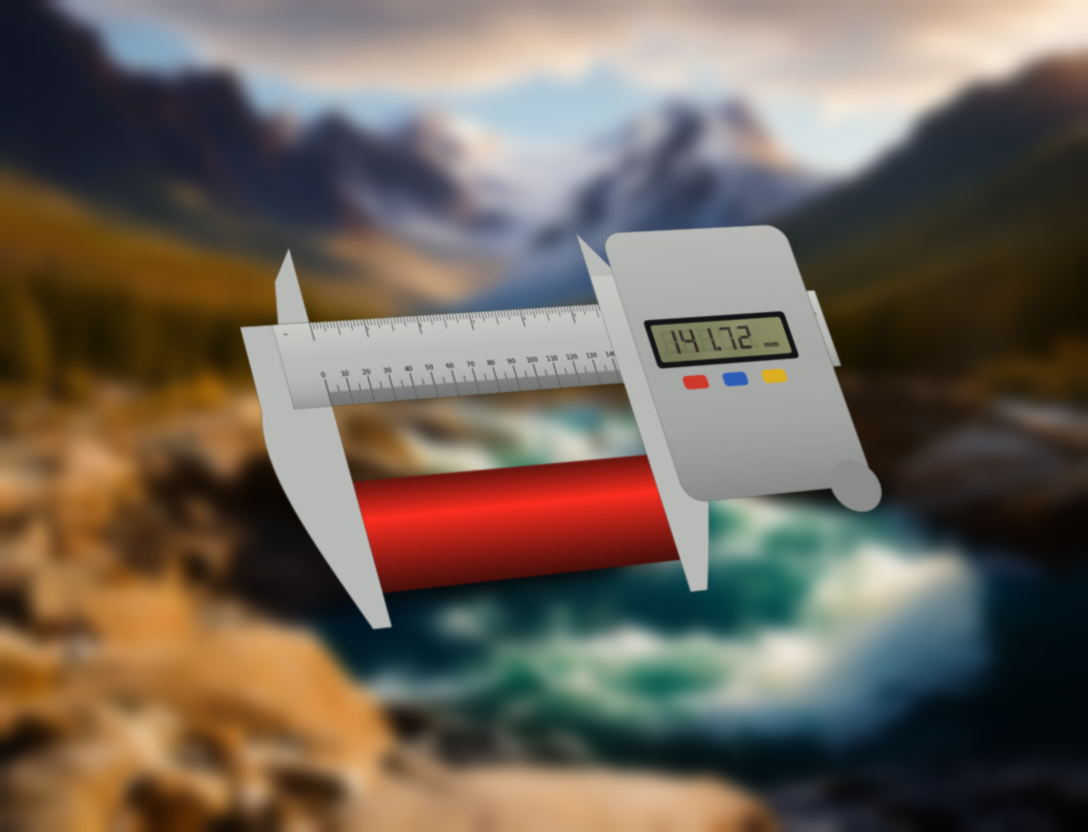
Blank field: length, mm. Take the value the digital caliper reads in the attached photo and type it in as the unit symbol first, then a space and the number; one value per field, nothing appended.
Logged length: mm 141.72
